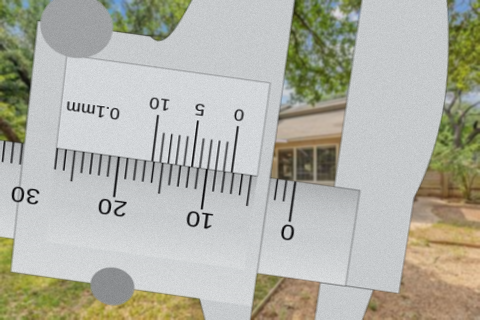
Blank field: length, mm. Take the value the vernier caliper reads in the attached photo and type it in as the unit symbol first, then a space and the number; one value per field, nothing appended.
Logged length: mm 7.2
